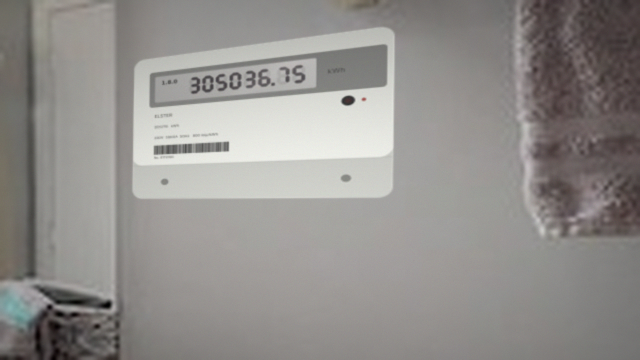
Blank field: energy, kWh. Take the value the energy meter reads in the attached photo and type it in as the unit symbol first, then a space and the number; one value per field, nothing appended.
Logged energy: kWh 305036.75
